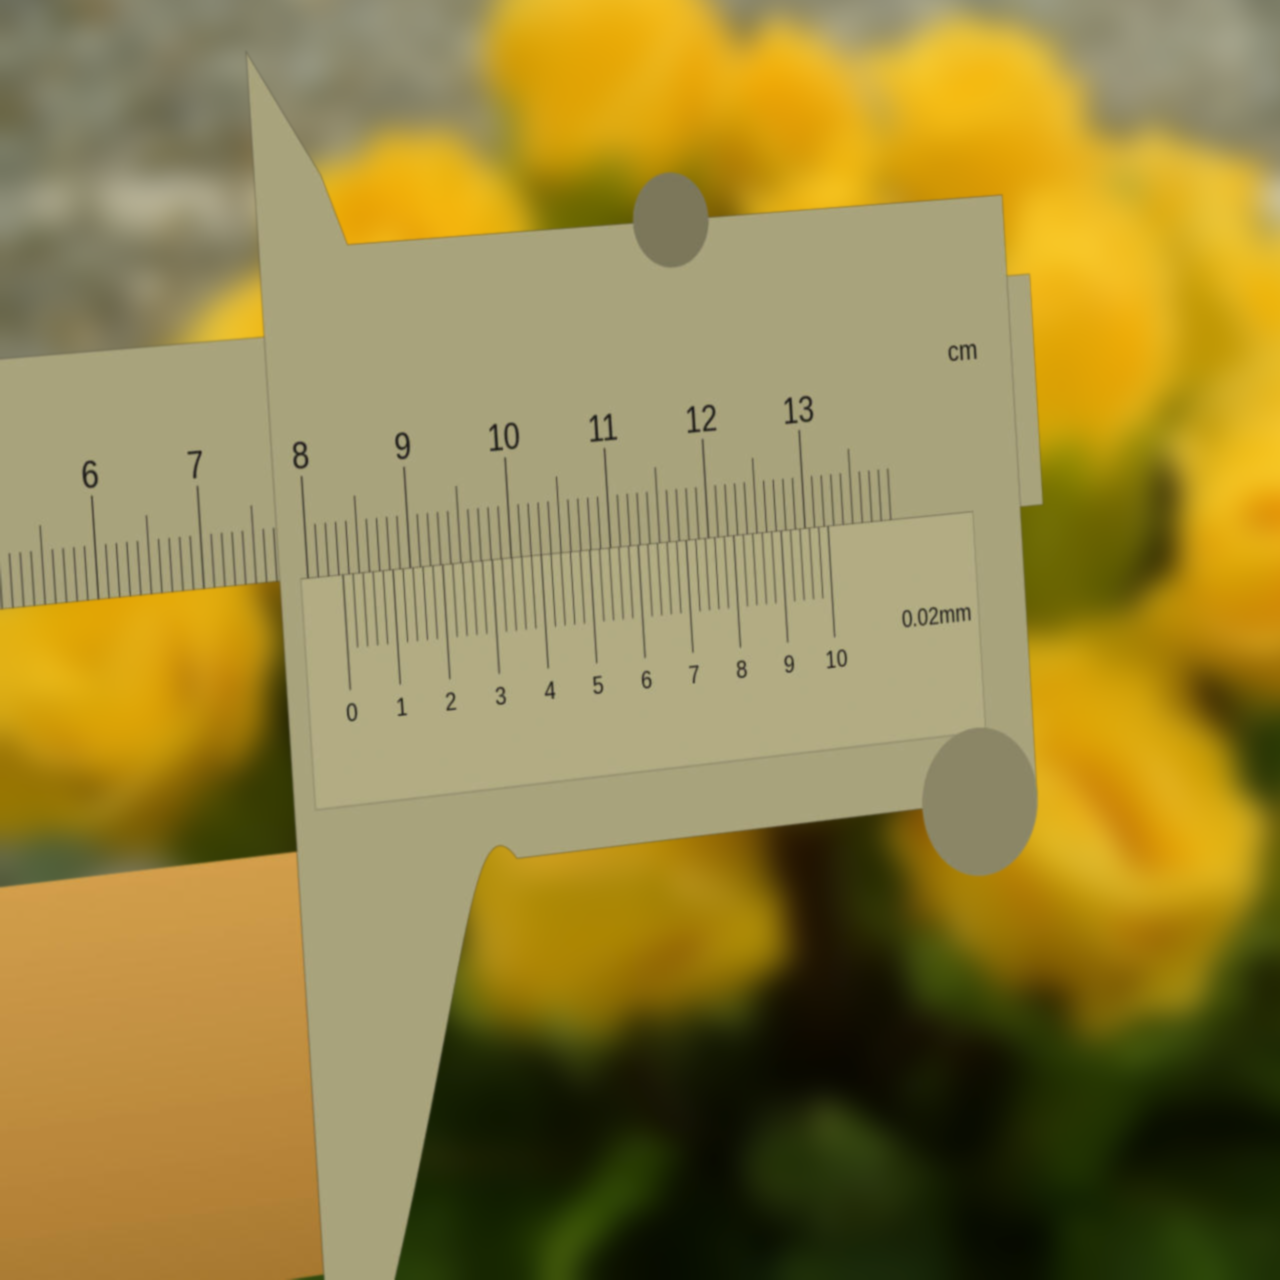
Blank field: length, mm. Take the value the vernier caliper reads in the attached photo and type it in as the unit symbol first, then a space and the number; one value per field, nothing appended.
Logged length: mm 83.4
